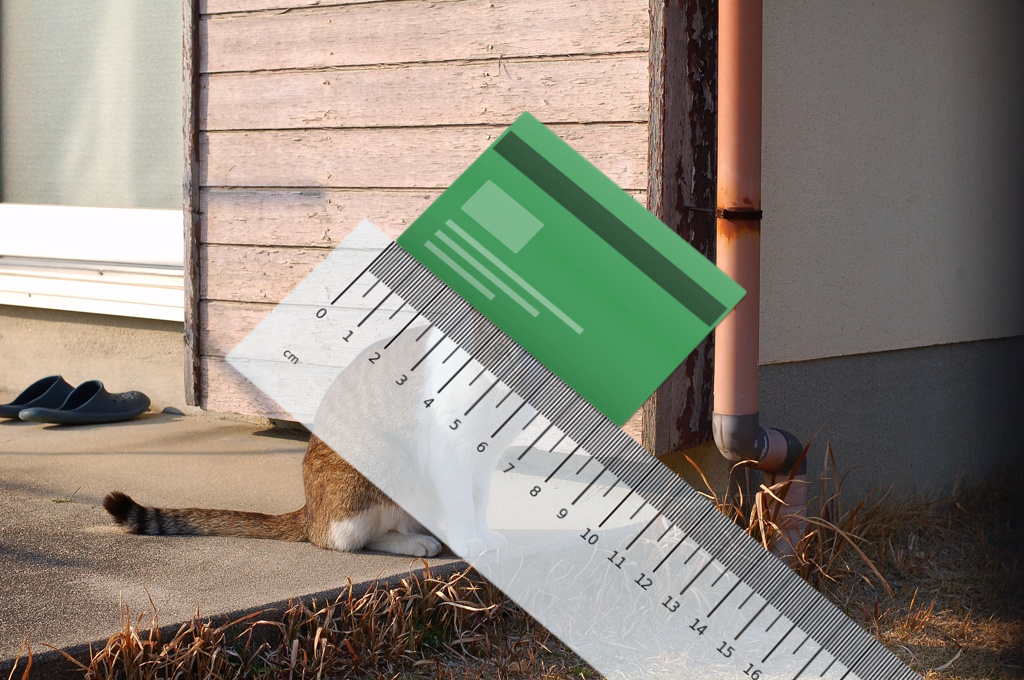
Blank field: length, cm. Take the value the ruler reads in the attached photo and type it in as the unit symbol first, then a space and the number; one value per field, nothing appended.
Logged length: cm 8.5
